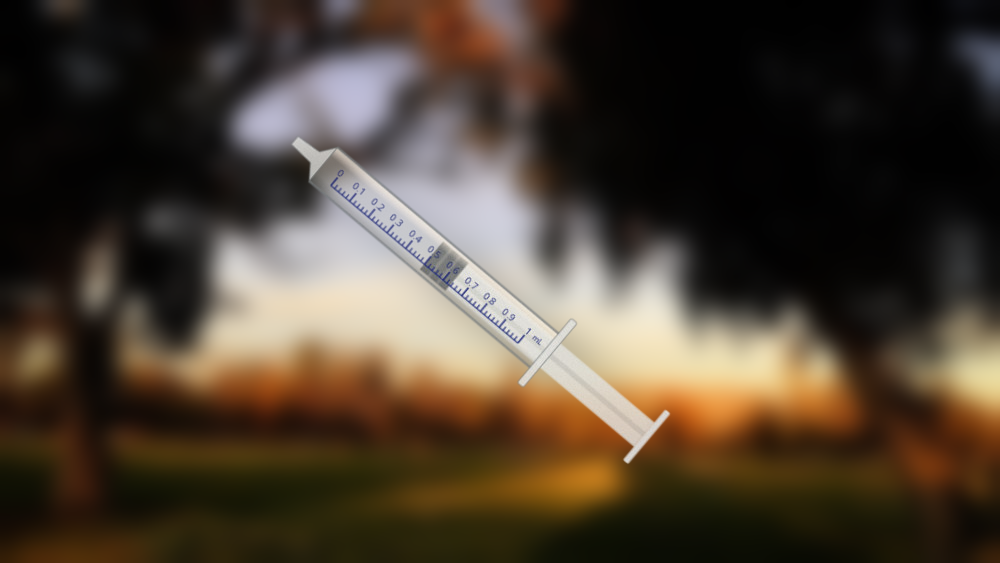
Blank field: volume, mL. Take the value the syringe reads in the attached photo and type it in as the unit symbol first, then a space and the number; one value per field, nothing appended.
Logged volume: mL 0.5
